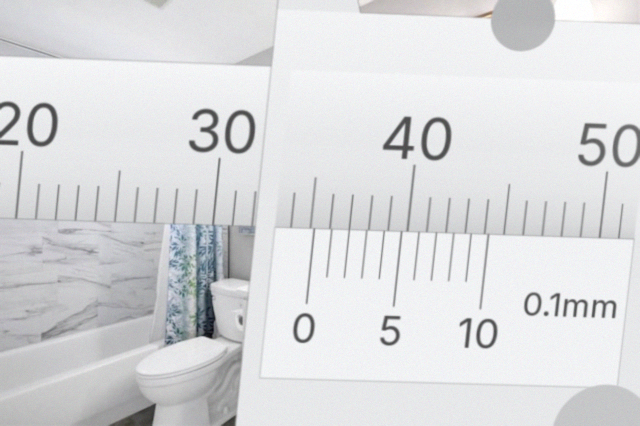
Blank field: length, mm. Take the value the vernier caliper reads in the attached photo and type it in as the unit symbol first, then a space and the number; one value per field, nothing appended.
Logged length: mm 35.2
